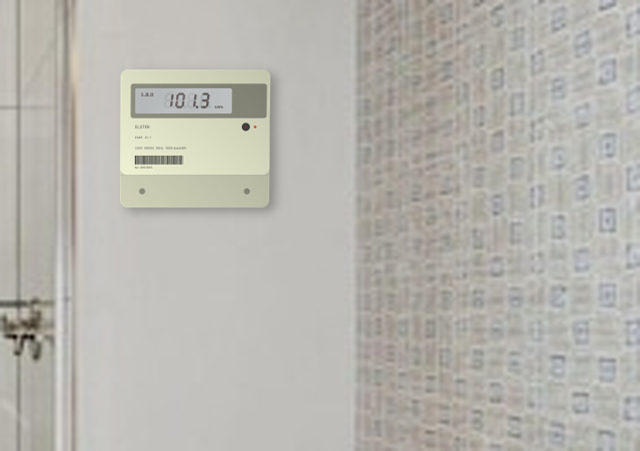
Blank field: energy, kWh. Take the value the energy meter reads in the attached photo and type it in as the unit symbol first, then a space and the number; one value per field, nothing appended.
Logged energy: kWh 101.3
